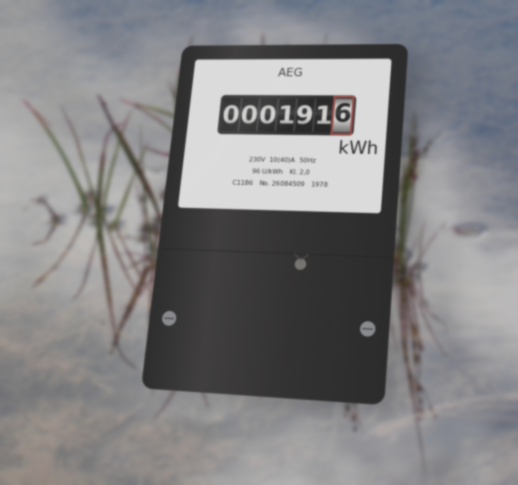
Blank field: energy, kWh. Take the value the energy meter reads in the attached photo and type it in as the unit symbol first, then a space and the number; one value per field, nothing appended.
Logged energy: kWh 191.6
